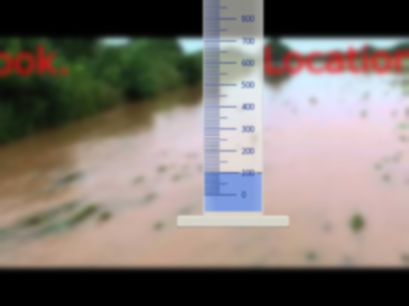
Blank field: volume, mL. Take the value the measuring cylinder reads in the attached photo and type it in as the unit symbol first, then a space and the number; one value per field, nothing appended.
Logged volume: mL 100
